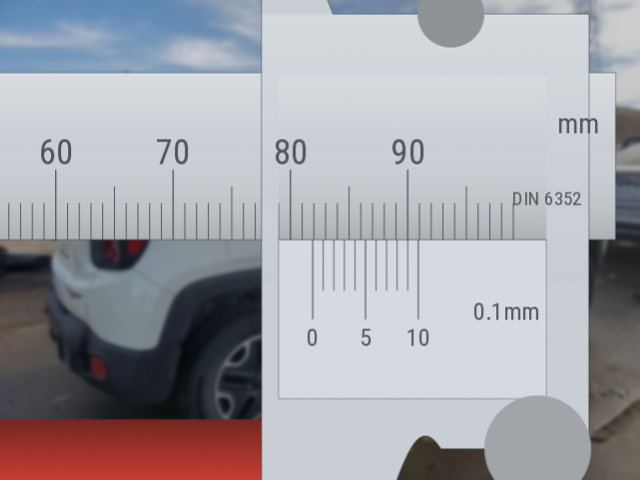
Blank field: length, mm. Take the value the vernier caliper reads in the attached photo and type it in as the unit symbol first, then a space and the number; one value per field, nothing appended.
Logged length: mm 81.9
